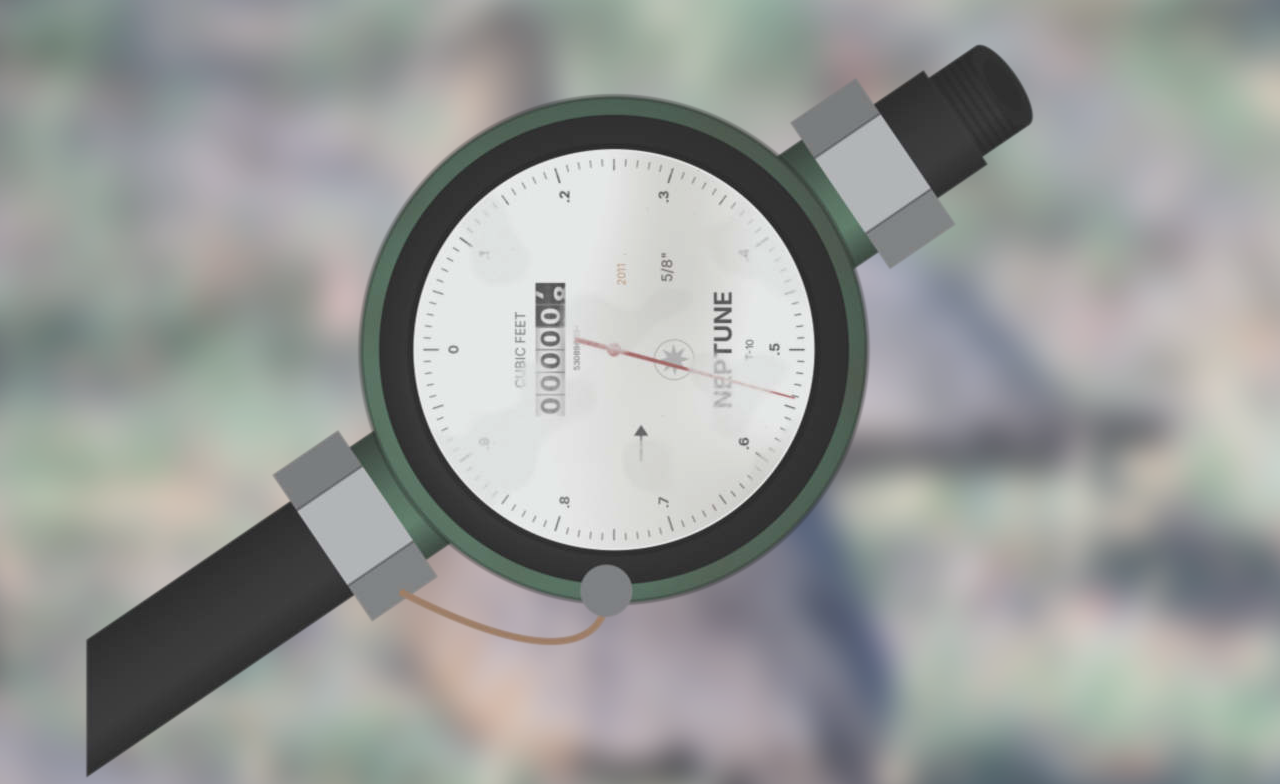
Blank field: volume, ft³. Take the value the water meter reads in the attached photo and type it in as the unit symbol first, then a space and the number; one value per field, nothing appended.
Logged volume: ft³ 7.54
